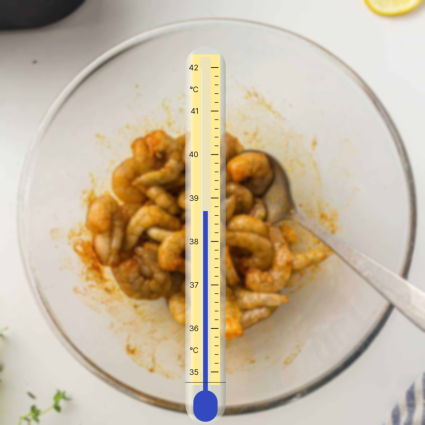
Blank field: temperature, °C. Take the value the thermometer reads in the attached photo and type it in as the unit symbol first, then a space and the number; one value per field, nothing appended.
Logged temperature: °C 38.7
